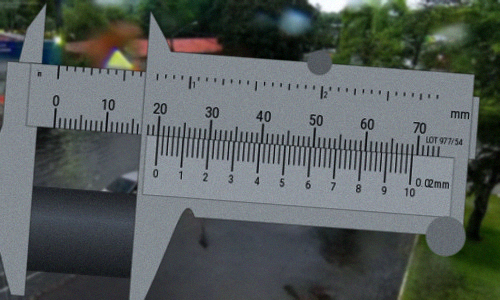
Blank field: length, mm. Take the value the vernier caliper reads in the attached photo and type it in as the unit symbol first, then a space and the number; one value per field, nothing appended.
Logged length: mm 20.0
